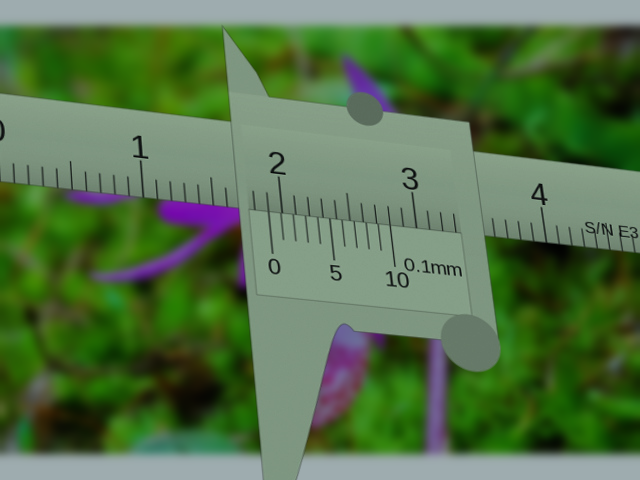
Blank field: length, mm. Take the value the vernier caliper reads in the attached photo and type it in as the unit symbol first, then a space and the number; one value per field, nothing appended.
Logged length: mm 19.0
